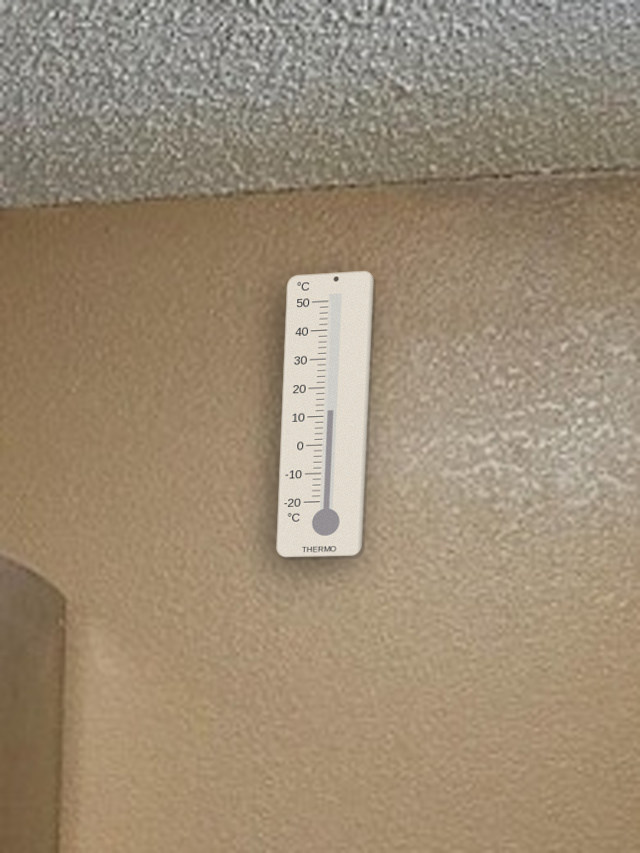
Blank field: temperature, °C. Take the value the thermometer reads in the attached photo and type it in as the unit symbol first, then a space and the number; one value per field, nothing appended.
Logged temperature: °C 12
